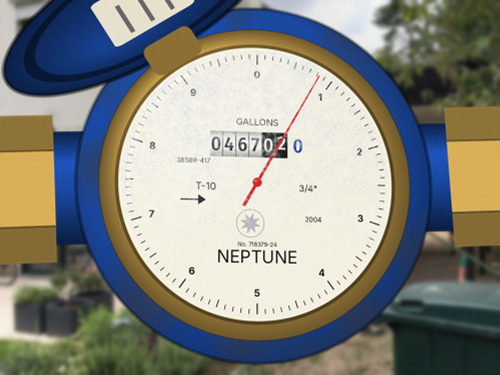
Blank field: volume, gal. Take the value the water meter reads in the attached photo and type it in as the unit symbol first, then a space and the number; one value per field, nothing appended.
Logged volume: gal 467020.8
